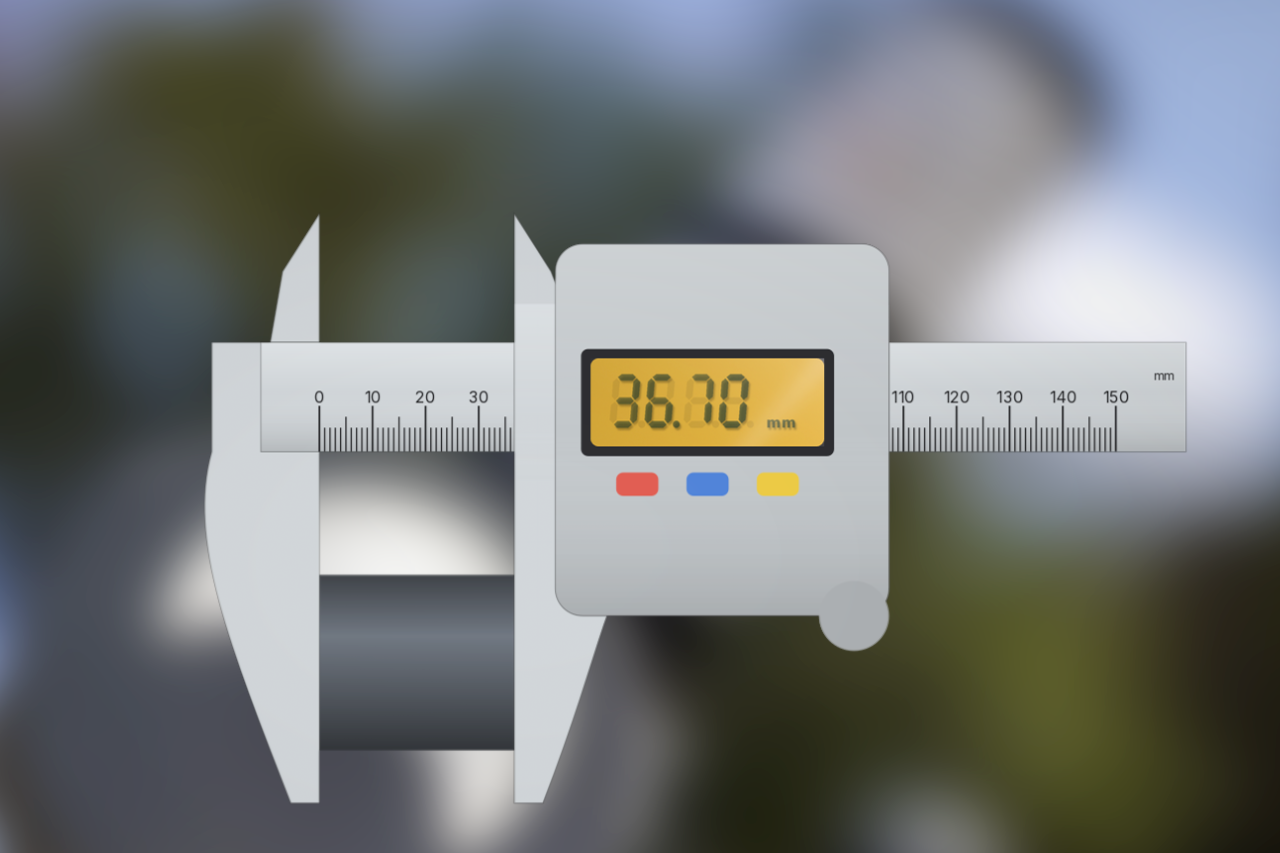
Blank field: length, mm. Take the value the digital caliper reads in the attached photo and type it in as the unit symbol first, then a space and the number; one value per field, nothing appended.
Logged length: mm 36.70
